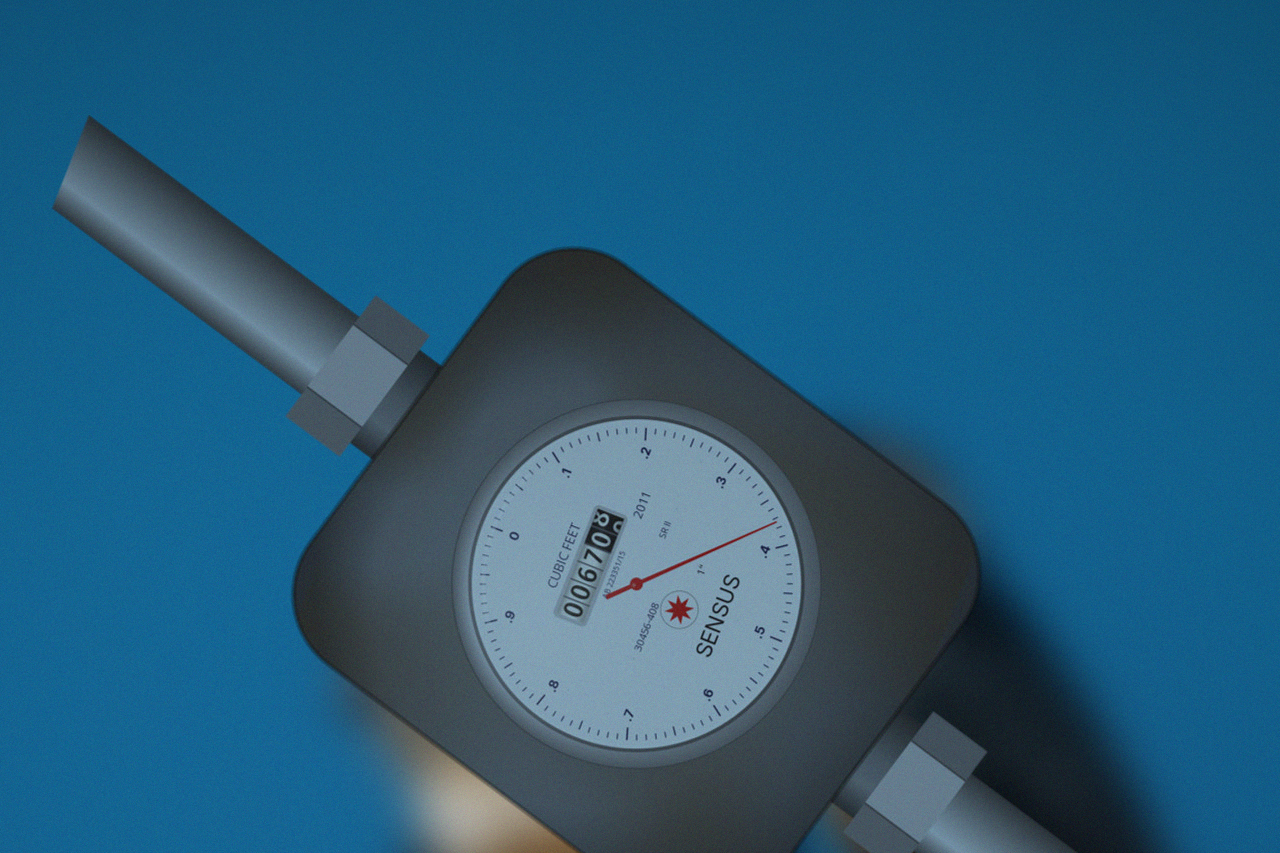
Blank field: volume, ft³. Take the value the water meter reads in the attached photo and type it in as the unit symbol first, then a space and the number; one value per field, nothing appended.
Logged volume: ft³ 6708.37
